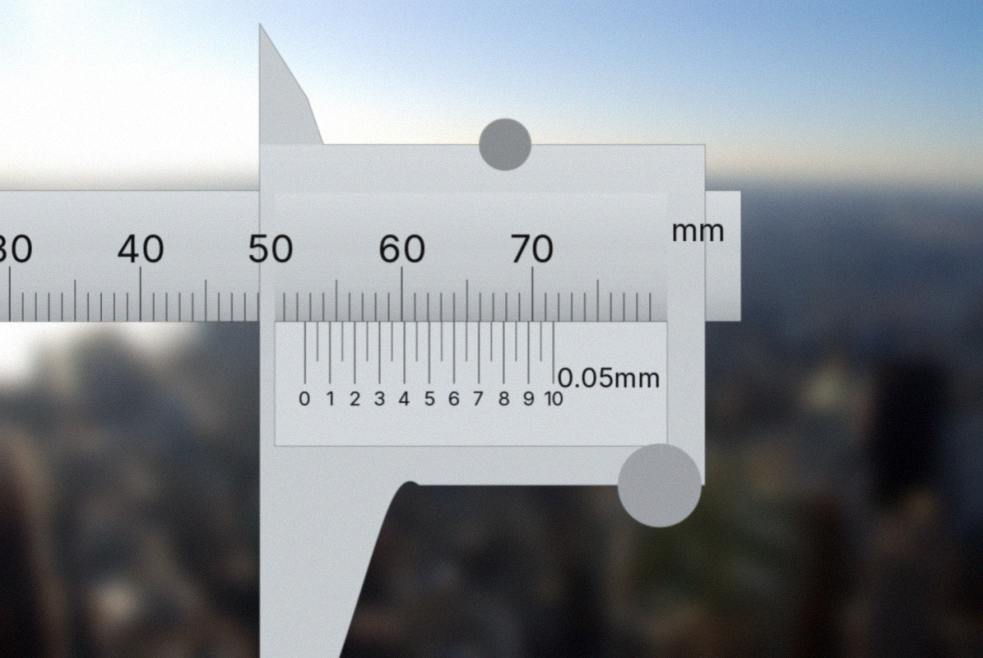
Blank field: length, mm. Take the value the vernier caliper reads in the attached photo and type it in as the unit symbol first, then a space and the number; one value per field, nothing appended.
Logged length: mm 52.6
